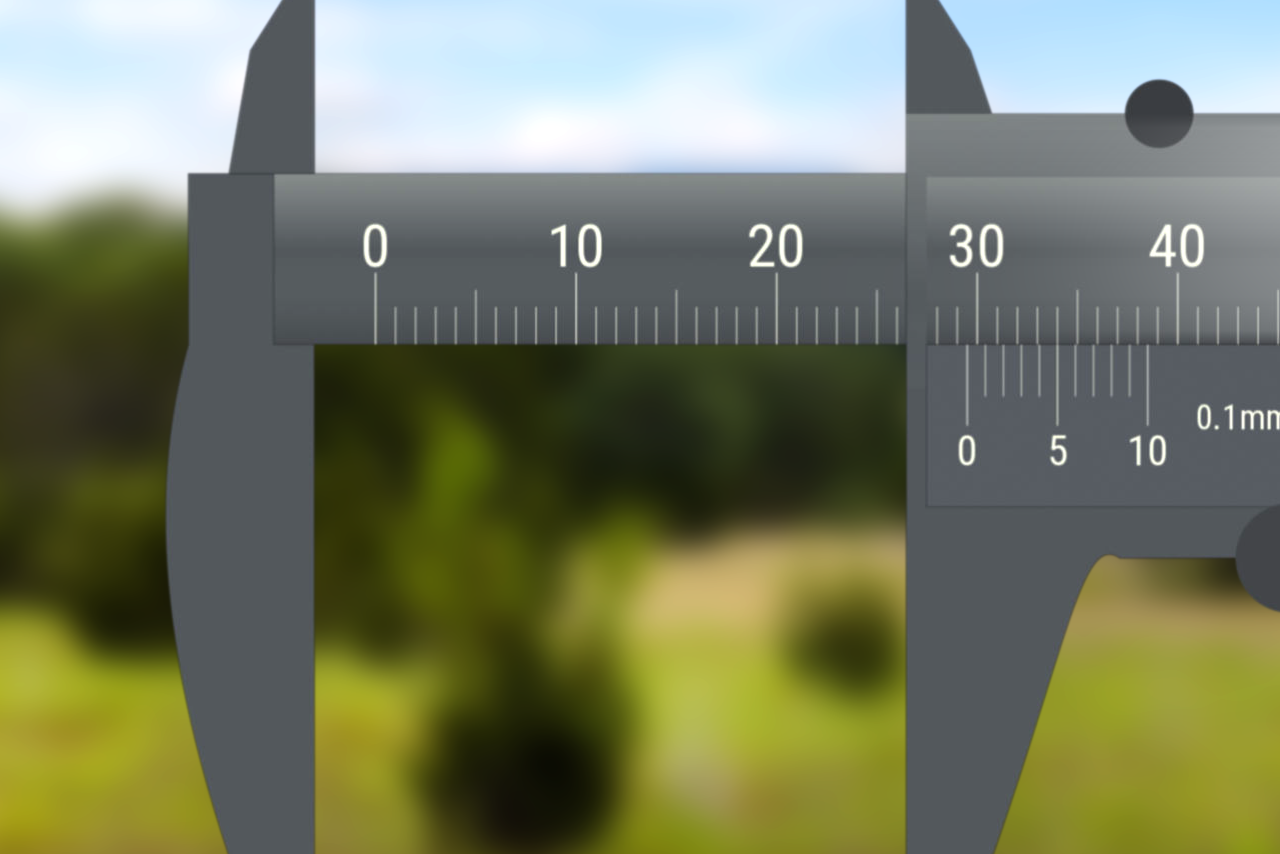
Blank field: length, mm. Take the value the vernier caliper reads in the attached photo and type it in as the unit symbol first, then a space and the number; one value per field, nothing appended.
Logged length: mm 29.5
